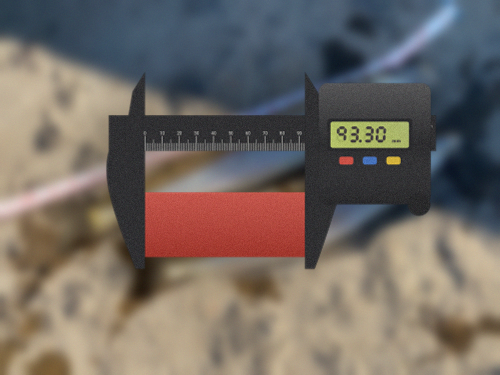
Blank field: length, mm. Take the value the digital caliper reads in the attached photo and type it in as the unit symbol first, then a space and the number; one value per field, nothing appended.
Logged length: mm 93.30
